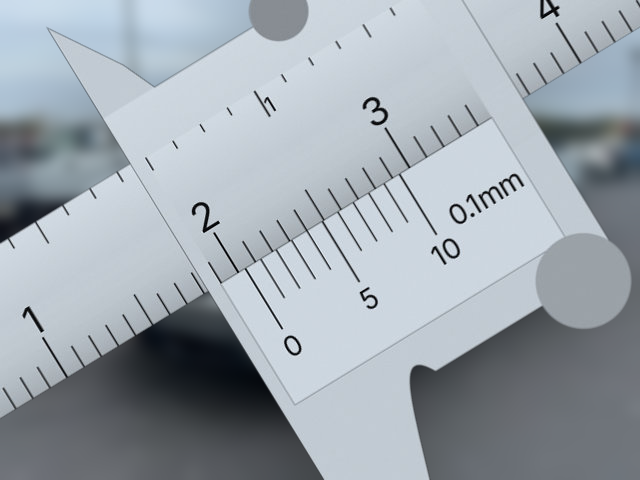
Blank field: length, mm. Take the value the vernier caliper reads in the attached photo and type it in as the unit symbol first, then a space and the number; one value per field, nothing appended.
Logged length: mm 20.4
